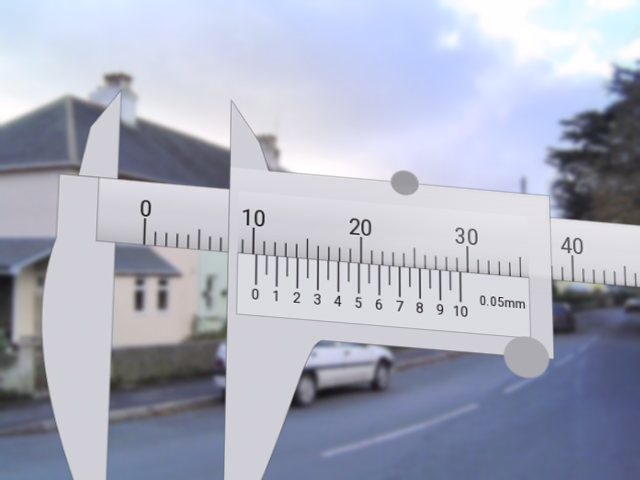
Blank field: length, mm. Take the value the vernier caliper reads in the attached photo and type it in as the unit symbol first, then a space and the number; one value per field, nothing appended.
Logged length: mm 10.3
